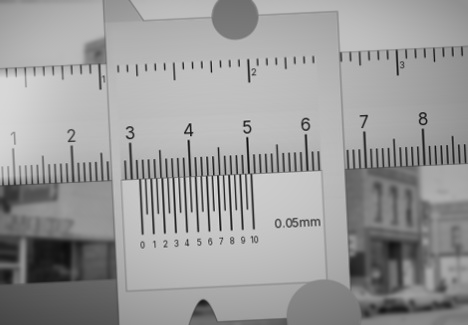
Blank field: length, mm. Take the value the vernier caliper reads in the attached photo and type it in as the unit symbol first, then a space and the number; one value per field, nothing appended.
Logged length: mm 31.4
